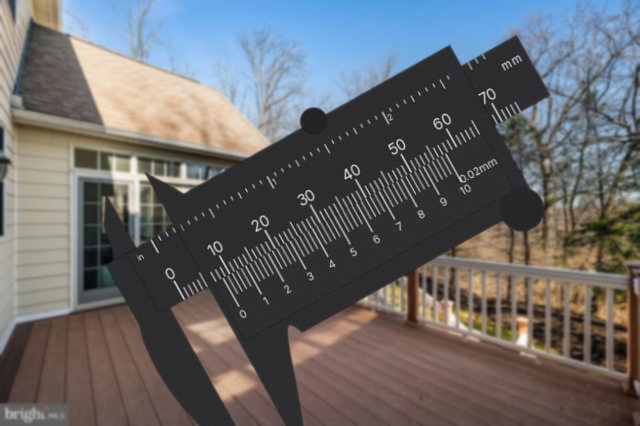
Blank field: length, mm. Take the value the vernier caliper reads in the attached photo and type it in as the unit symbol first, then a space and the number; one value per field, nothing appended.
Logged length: mm 8.5
